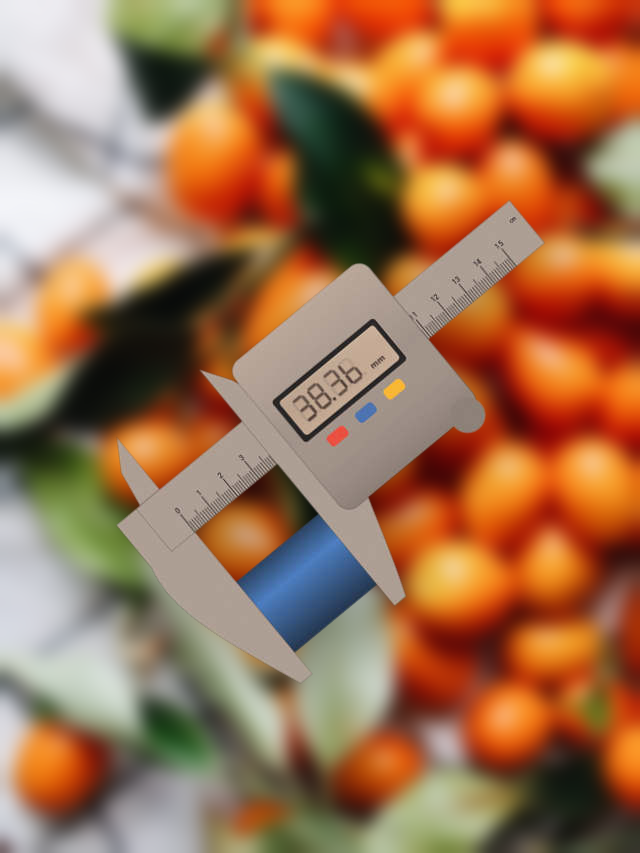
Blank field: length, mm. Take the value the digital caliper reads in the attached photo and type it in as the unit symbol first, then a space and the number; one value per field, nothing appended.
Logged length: mm 38.36
